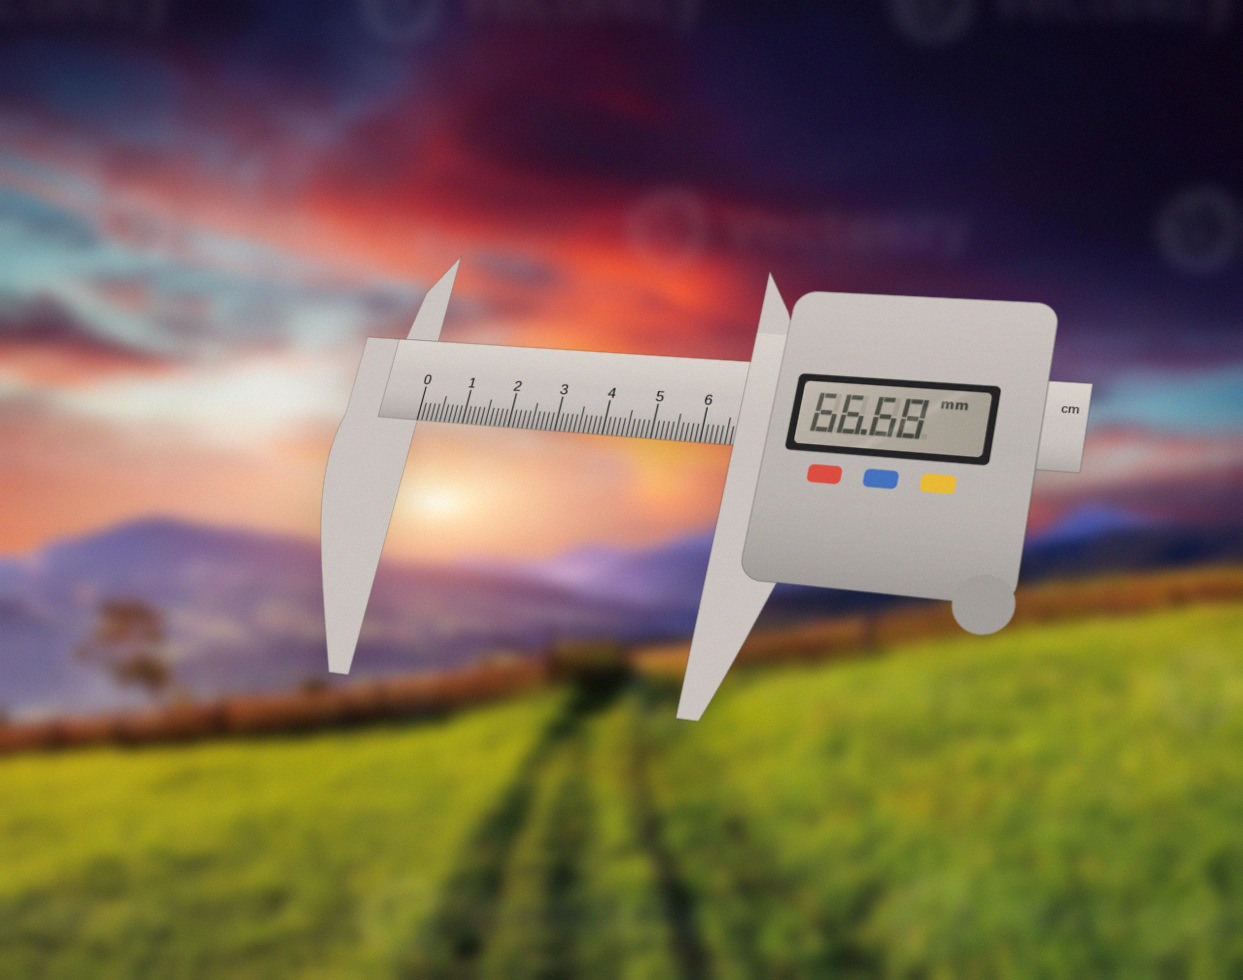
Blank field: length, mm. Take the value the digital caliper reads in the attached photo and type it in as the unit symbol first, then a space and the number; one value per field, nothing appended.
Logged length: mm 66.68
